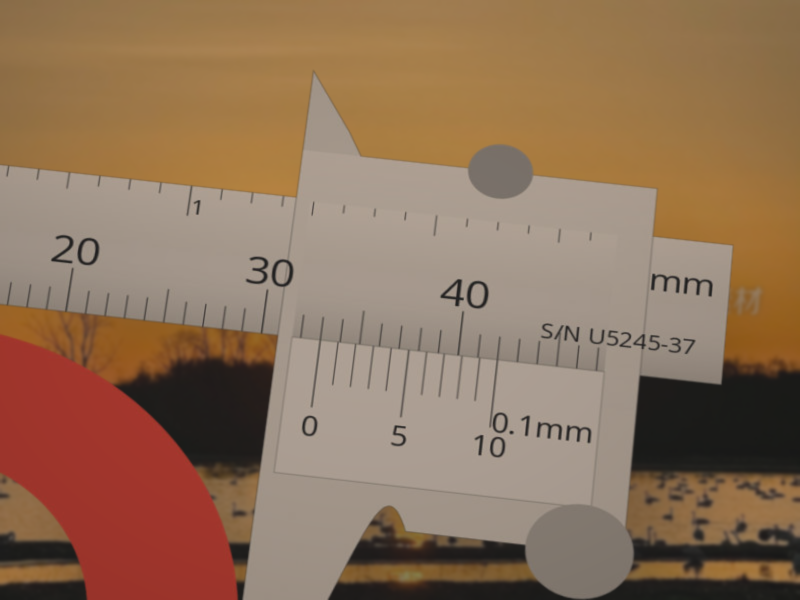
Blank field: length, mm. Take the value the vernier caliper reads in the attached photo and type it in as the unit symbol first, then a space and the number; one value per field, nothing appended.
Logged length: mm 33.0
